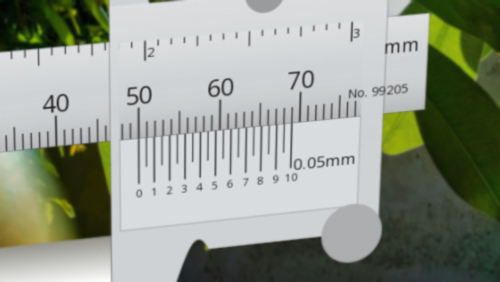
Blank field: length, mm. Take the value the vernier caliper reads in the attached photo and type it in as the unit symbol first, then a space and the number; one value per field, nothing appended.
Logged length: mm 50.0
